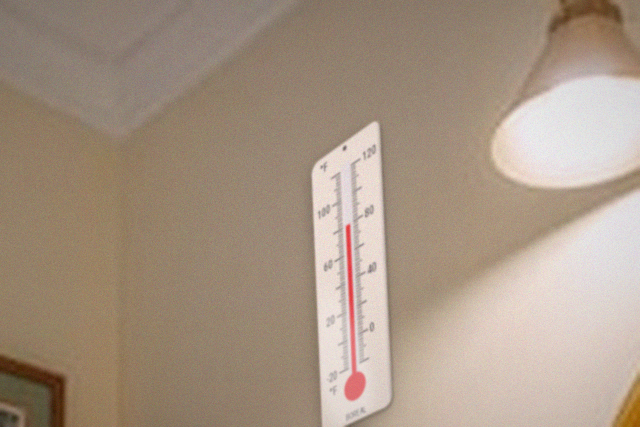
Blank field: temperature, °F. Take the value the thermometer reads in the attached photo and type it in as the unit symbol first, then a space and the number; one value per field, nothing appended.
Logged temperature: °F 80
